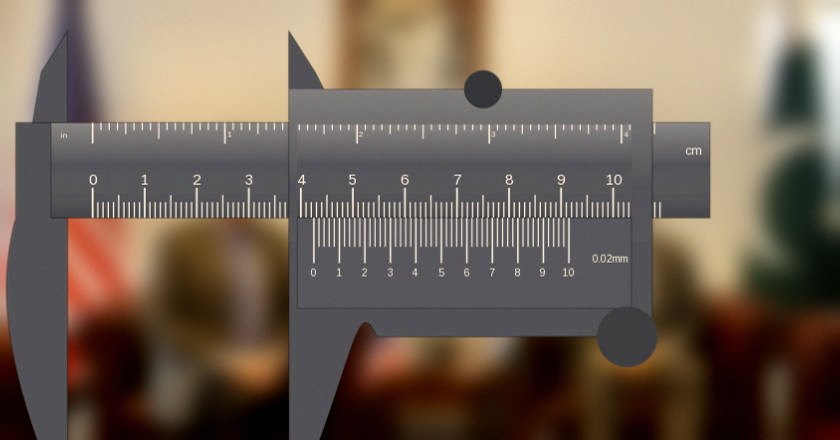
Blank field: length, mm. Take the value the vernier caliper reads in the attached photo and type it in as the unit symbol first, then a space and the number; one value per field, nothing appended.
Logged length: mm 42.5
